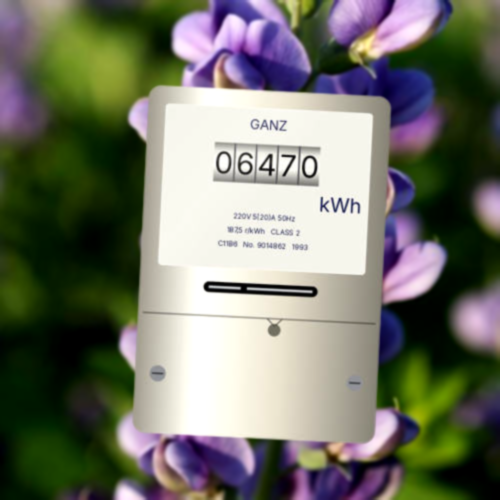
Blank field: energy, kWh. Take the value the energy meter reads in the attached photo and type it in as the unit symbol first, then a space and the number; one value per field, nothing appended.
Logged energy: kWh 6470
